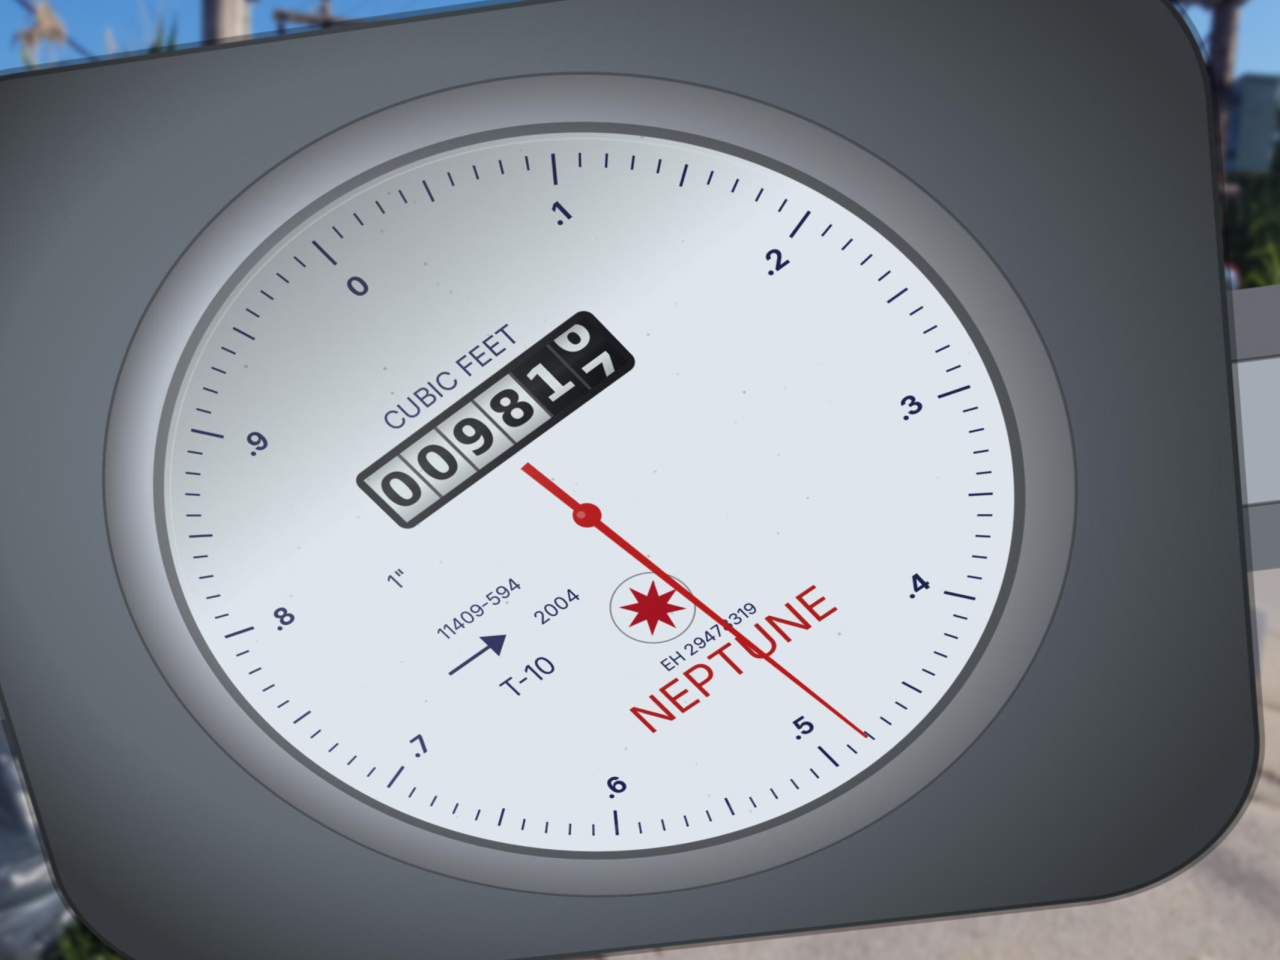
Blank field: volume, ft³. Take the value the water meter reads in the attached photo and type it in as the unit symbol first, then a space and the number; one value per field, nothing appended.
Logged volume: ft³ 9816.48
